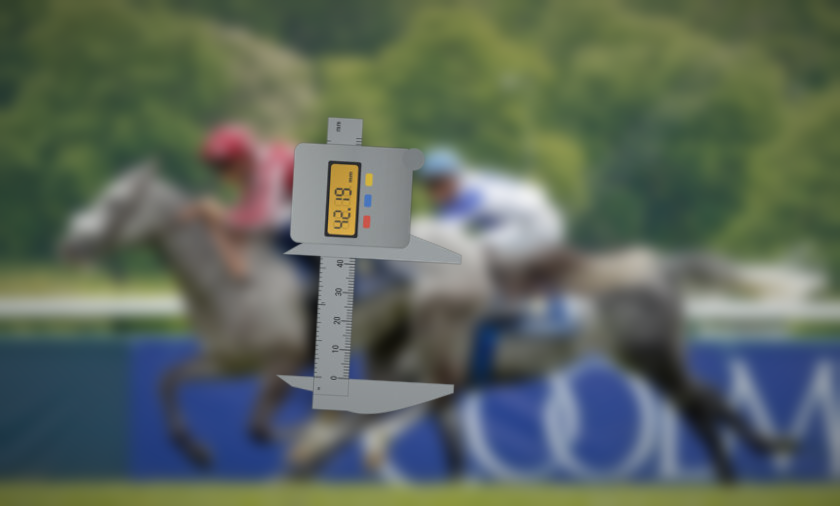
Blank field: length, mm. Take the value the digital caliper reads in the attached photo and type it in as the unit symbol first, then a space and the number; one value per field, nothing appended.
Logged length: mm 42.19
